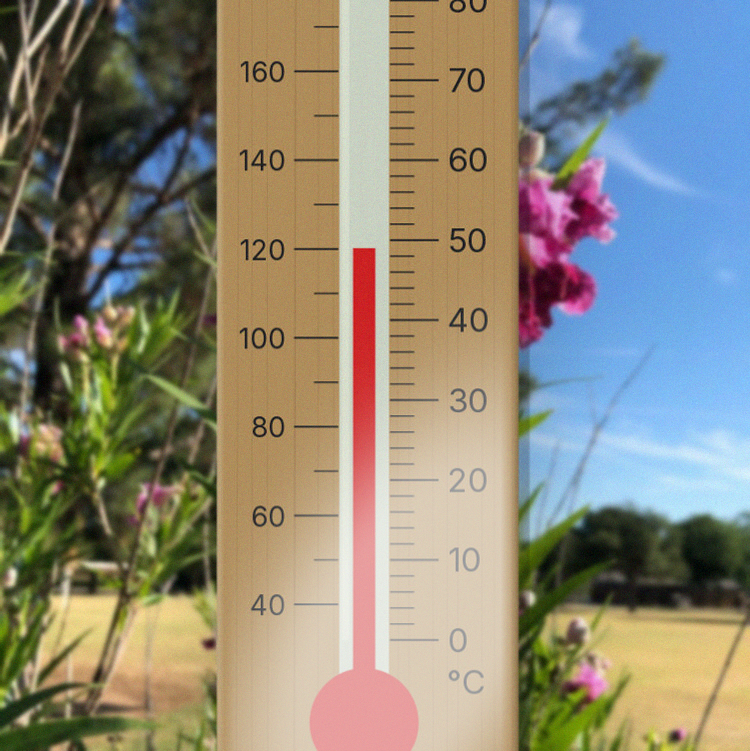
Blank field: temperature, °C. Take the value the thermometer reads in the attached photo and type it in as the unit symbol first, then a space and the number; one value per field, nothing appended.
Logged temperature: °C 49
